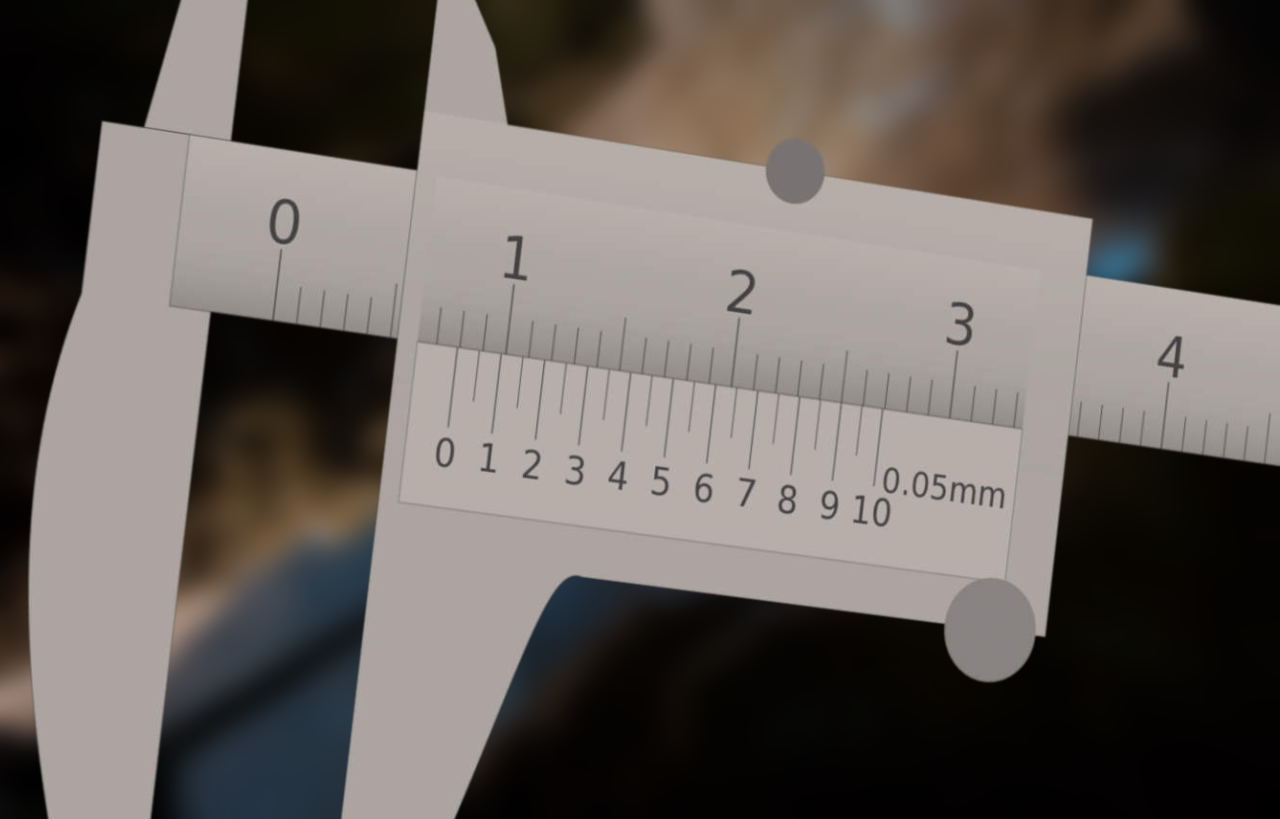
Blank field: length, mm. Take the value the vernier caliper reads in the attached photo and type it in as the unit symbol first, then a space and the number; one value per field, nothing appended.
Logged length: mm 7.9
